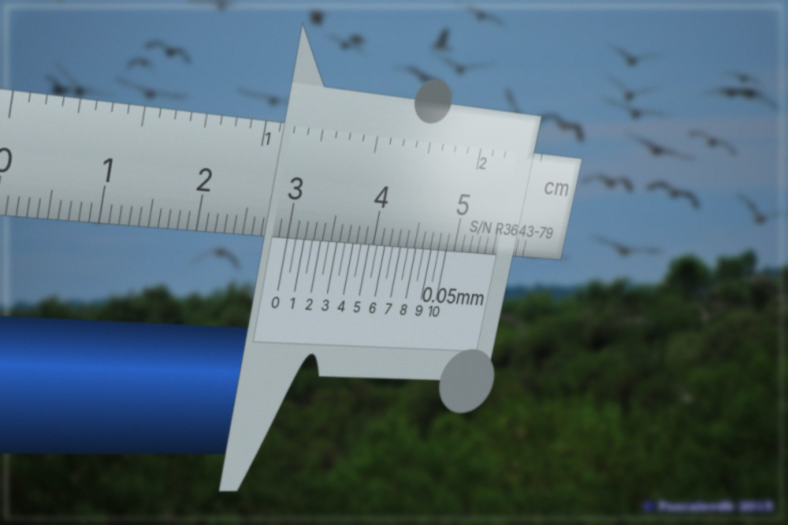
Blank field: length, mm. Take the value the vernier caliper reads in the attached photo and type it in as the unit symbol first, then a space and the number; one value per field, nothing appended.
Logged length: mm 30.0
